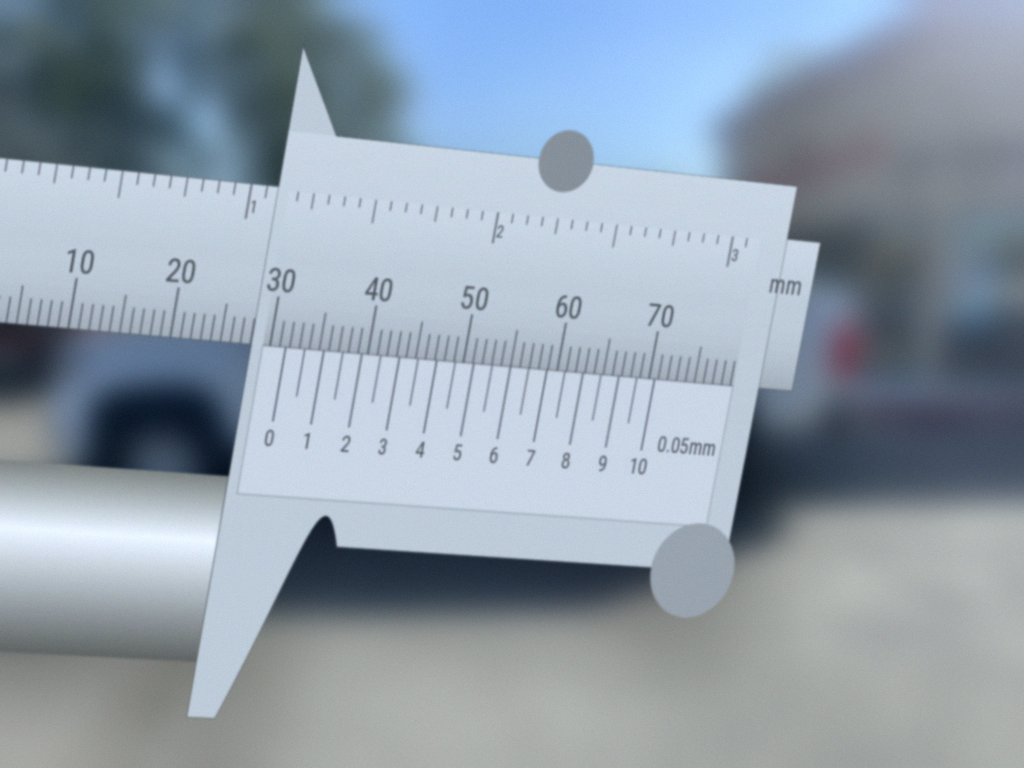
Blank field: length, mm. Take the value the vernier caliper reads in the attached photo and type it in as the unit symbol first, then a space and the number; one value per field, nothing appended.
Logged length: mm 31.6
